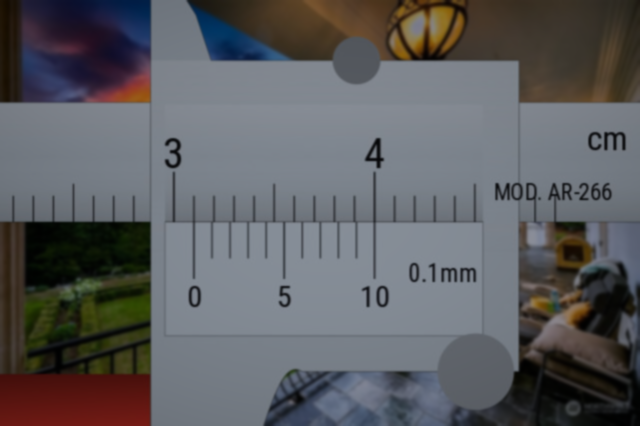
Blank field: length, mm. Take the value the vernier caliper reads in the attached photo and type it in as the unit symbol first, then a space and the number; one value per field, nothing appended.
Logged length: mm 31.0
